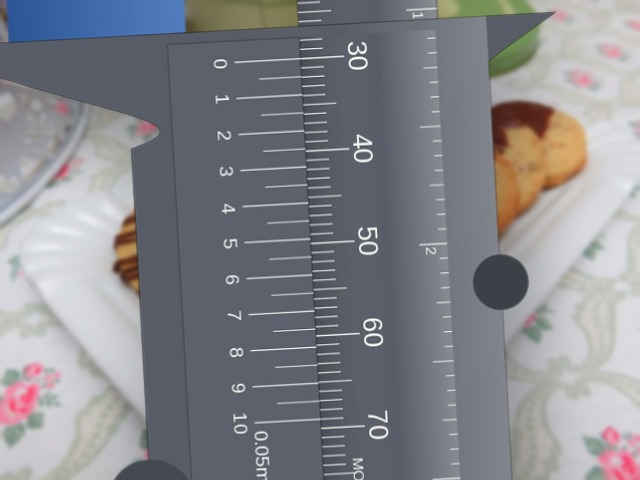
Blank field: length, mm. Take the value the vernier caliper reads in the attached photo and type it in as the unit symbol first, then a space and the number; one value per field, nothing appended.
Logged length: mm 30.0
